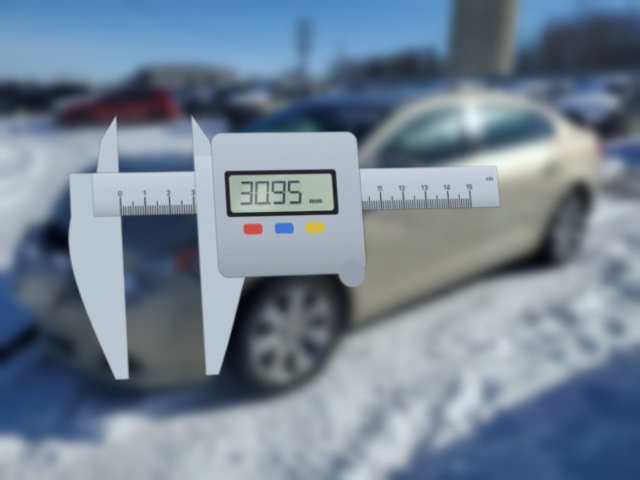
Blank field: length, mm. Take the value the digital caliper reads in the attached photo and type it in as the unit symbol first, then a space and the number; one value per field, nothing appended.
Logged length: mm 30.95
